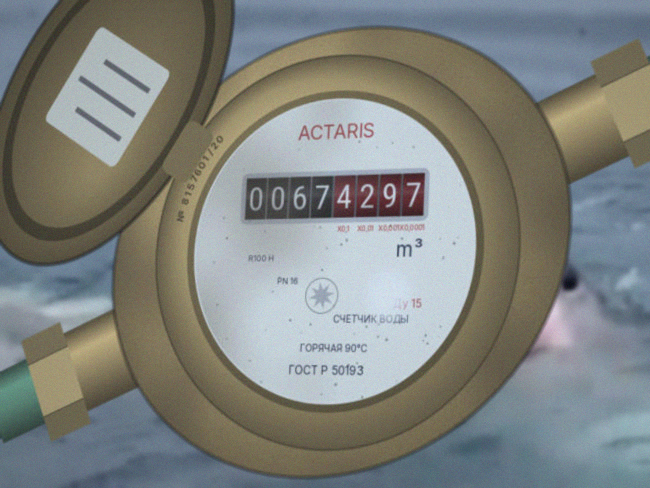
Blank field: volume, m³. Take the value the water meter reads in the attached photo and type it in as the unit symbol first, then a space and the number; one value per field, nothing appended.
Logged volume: m³ 67.4297
